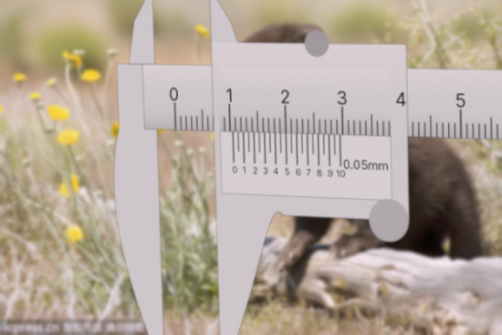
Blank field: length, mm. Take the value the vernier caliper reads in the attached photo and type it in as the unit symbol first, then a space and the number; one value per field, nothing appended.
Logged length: mm 10.5
